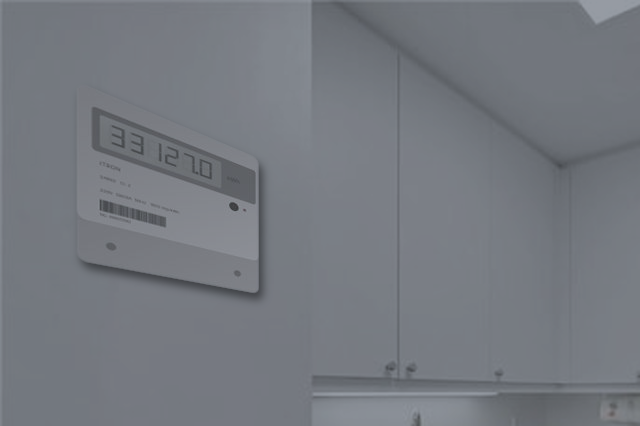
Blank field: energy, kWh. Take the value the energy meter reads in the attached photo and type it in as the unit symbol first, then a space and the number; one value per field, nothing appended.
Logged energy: kWh 33127.0
